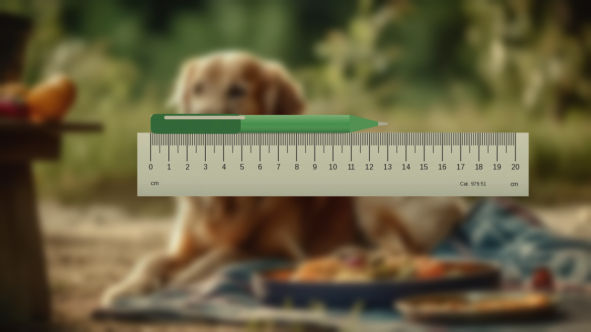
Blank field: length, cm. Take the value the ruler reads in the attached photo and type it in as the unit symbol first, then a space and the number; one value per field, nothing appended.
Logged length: cm 13
